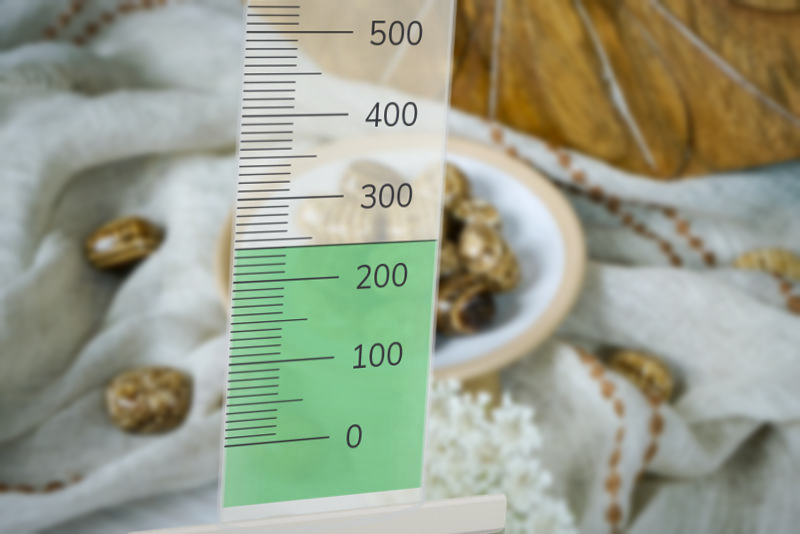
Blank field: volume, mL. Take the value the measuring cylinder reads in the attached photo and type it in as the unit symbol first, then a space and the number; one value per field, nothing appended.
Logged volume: mL 240
